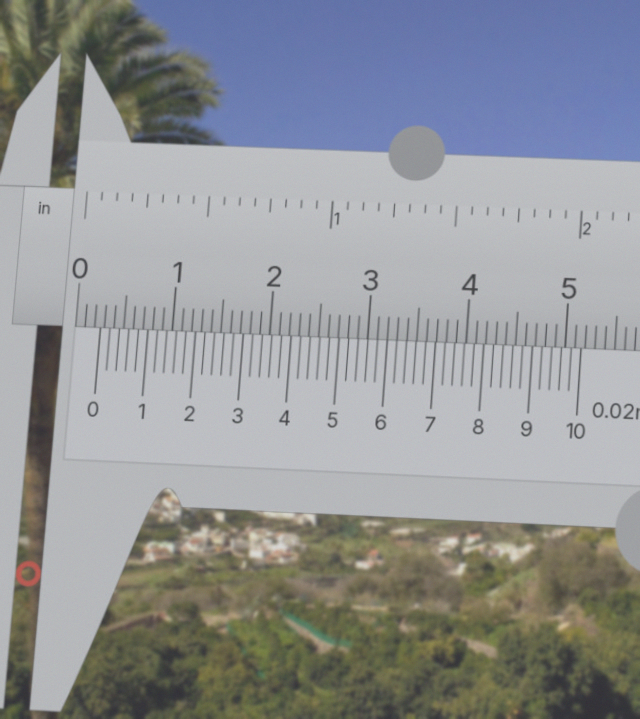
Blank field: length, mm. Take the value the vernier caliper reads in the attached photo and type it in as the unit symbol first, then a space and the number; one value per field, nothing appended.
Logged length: mm 2.6
